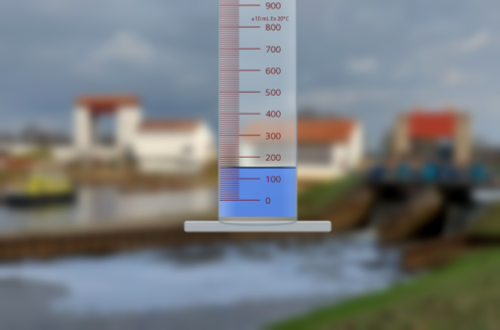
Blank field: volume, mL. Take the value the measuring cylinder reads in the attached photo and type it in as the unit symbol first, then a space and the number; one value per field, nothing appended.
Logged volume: mL 150
